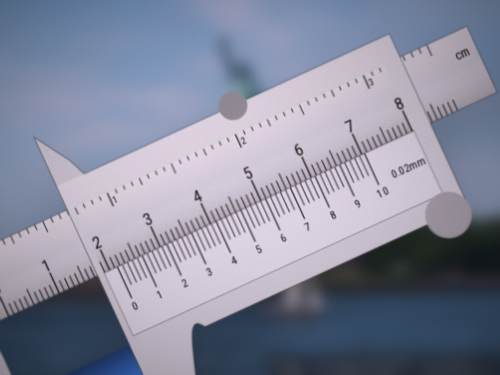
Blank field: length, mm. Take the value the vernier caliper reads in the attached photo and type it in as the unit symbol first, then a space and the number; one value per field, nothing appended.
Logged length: mm 21.5
